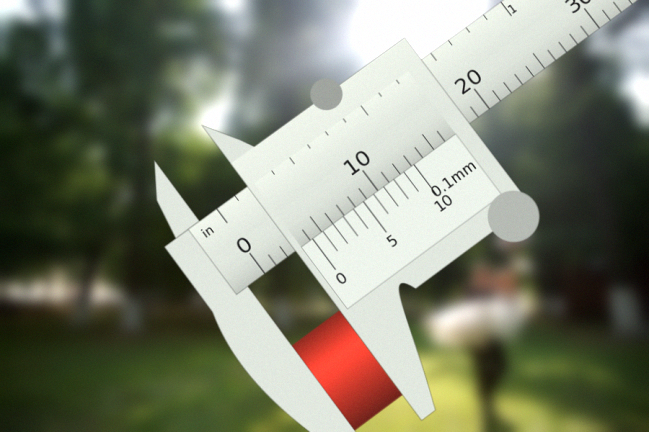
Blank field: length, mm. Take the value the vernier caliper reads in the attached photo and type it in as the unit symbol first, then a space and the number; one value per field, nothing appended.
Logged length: mm 4.2
